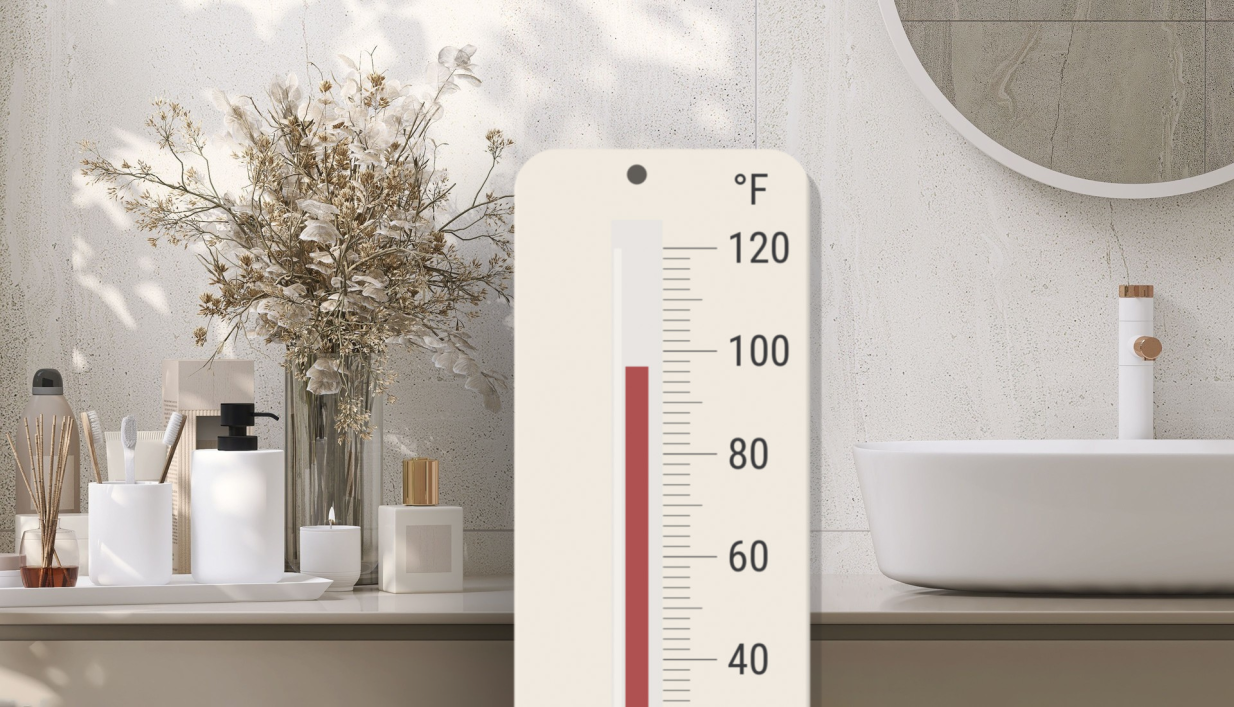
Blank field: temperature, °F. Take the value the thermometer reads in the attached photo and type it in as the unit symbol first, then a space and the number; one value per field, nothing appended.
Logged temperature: °F 97
